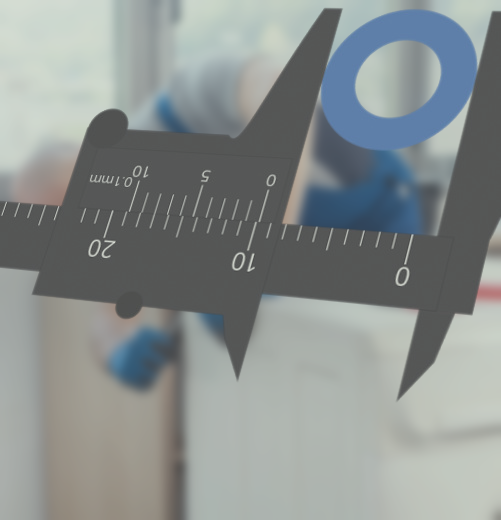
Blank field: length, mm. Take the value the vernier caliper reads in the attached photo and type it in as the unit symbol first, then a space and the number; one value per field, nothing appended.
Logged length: mm 9.8
